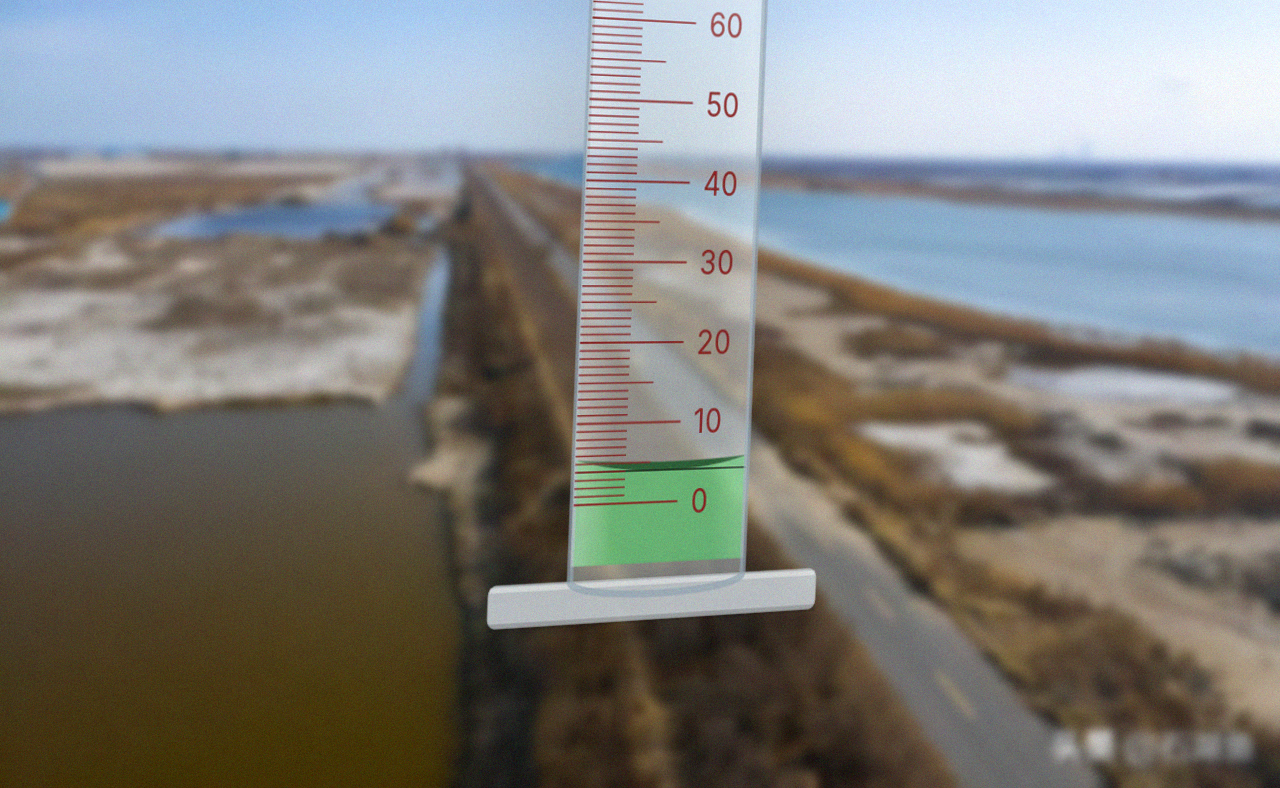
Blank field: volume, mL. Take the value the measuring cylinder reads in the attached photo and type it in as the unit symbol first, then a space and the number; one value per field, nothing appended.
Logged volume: mL 4
